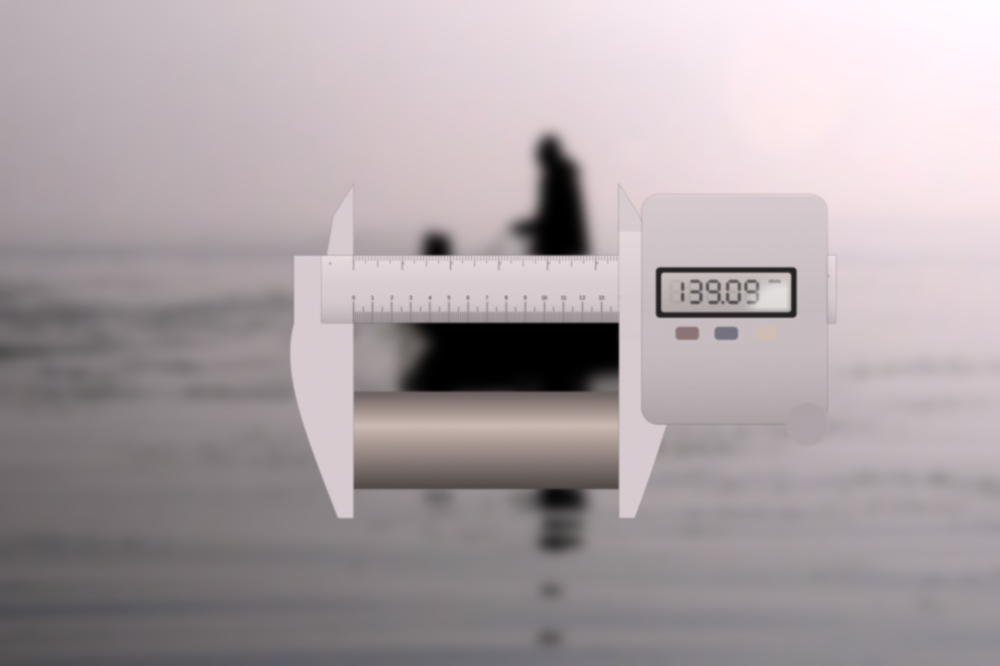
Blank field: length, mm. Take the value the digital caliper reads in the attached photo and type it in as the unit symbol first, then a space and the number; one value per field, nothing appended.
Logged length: mm 139.09
